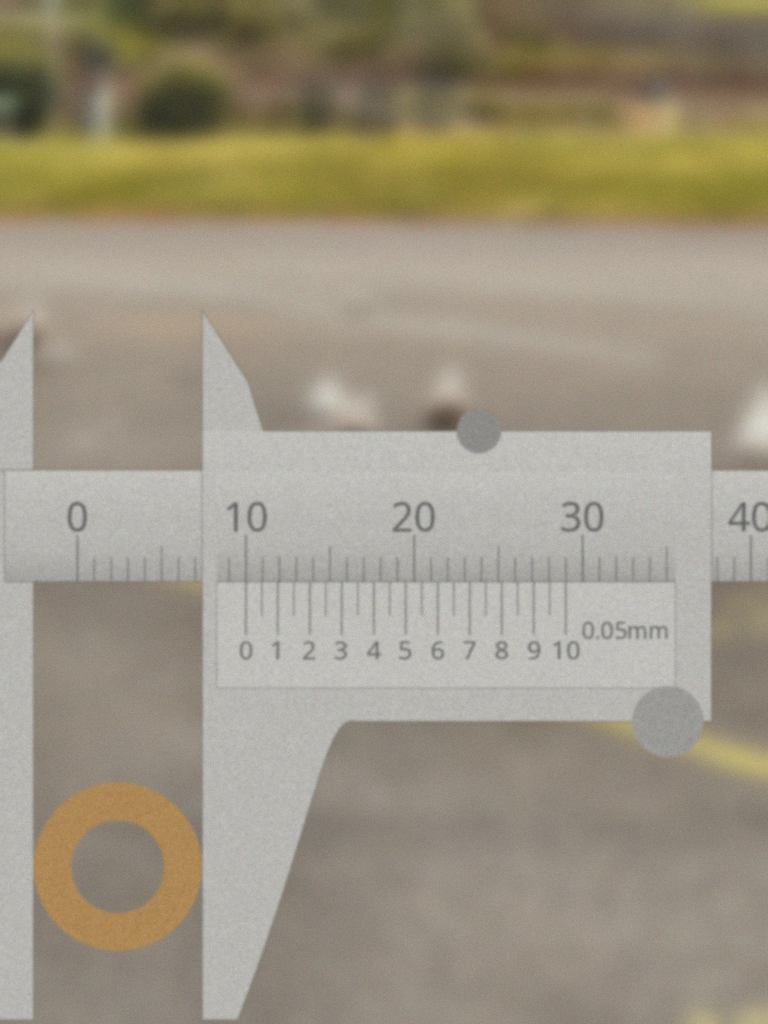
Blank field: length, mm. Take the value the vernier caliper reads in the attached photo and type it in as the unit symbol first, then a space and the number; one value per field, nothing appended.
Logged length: mm 10.0
